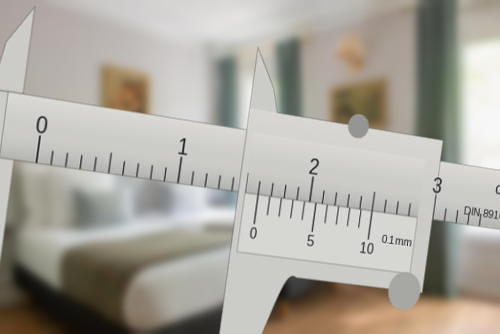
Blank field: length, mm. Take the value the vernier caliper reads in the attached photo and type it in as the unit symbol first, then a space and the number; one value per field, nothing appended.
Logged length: mm 16.0
